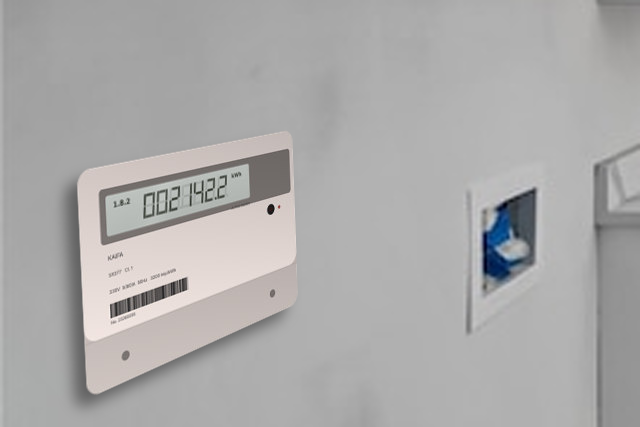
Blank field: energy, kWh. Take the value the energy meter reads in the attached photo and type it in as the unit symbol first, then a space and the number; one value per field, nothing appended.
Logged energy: kWh 2142.2
